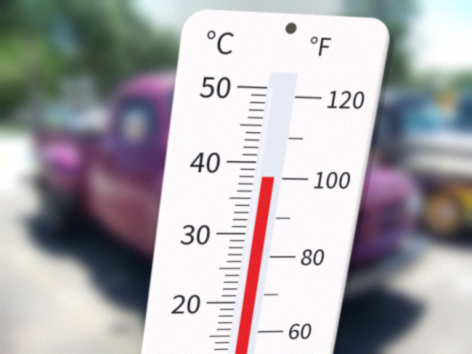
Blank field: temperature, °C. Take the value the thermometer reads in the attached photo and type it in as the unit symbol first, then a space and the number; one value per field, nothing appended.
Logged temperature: °C 38
